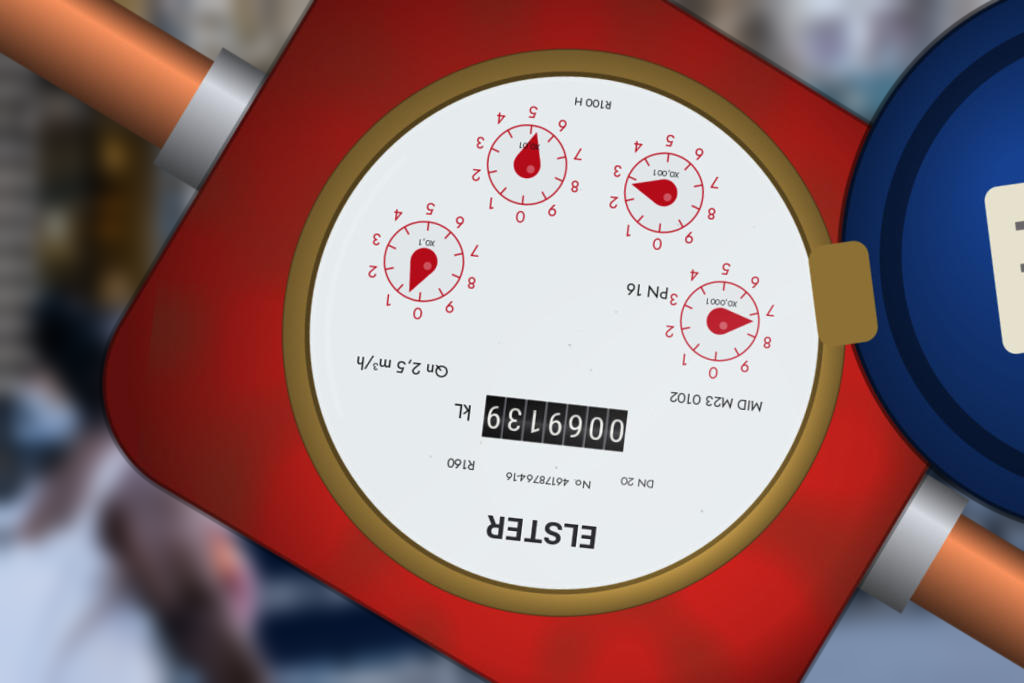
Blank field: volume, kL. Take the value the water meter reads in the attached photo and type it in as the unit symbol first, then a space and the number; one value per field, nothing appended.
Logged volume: kL 69139.0527
